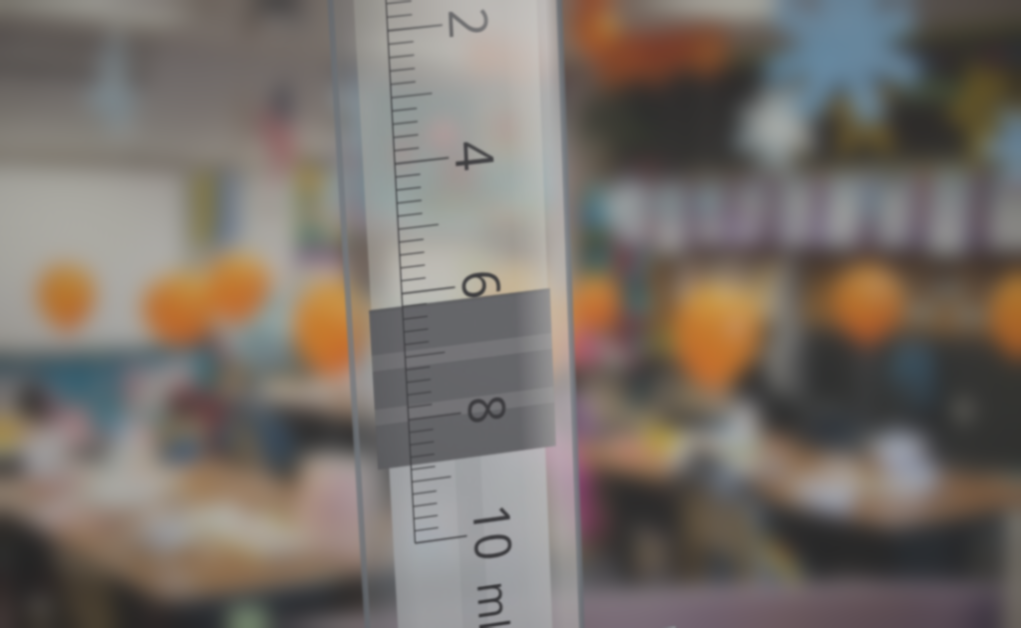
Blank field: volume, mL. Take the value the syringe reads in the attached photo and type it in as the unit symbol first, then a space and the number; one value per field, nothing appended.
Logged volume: mL 6.2
